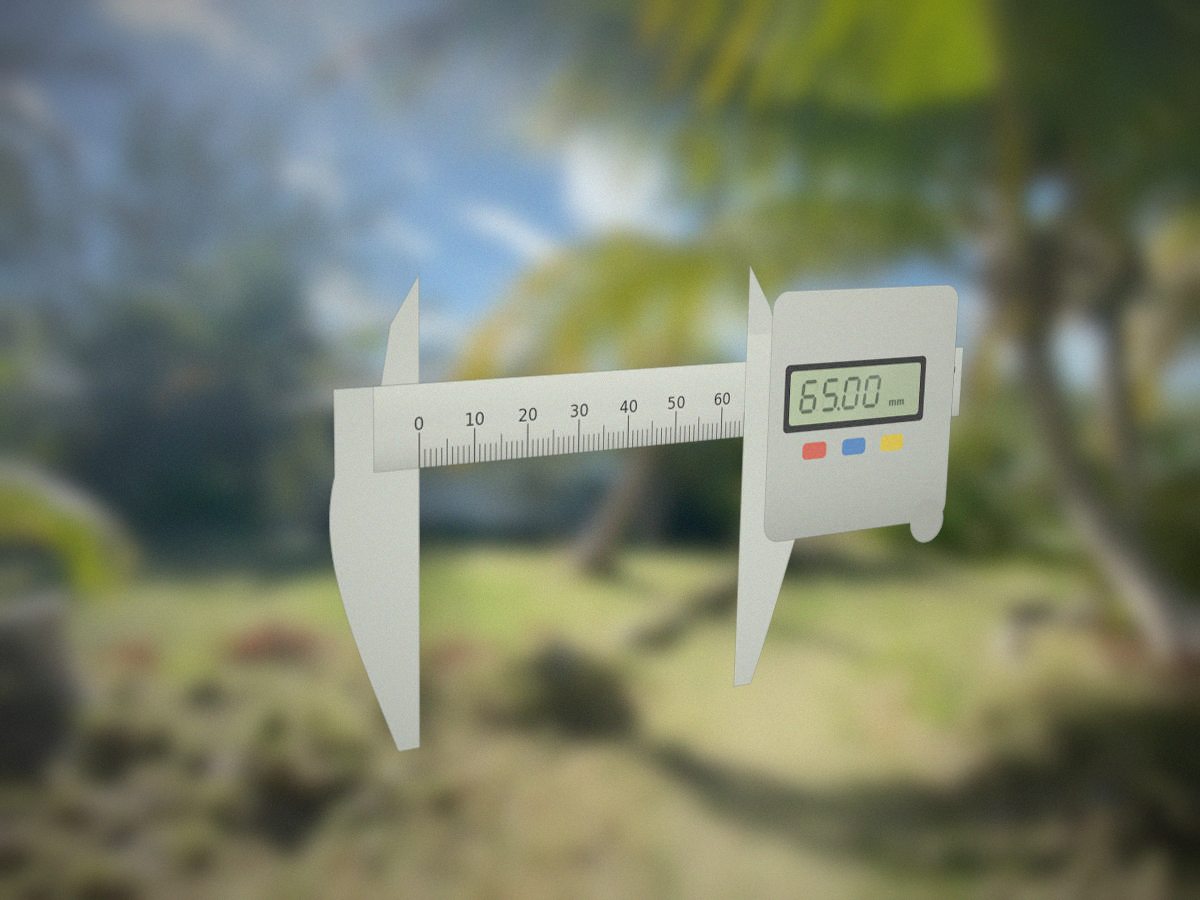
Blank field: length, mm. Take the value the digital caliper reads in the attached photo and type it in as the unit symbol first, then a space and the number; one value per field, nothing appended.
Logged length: mm 65.00
